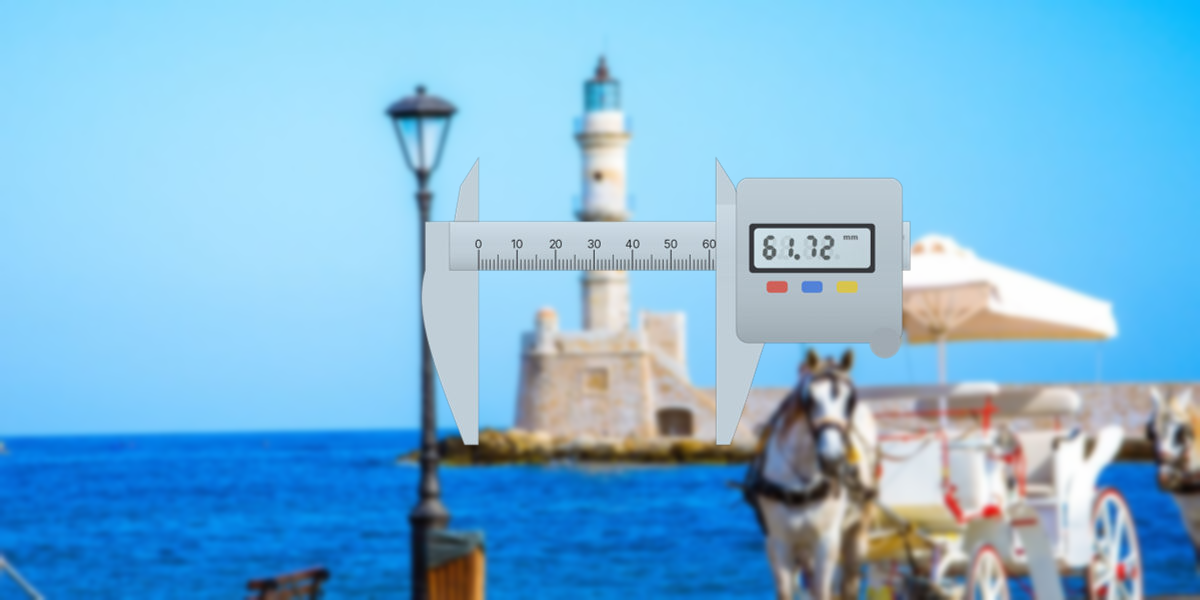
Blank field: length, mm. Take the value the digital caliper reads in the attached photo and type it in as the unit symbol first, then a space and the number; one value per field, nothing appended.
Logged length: mm 61.72
